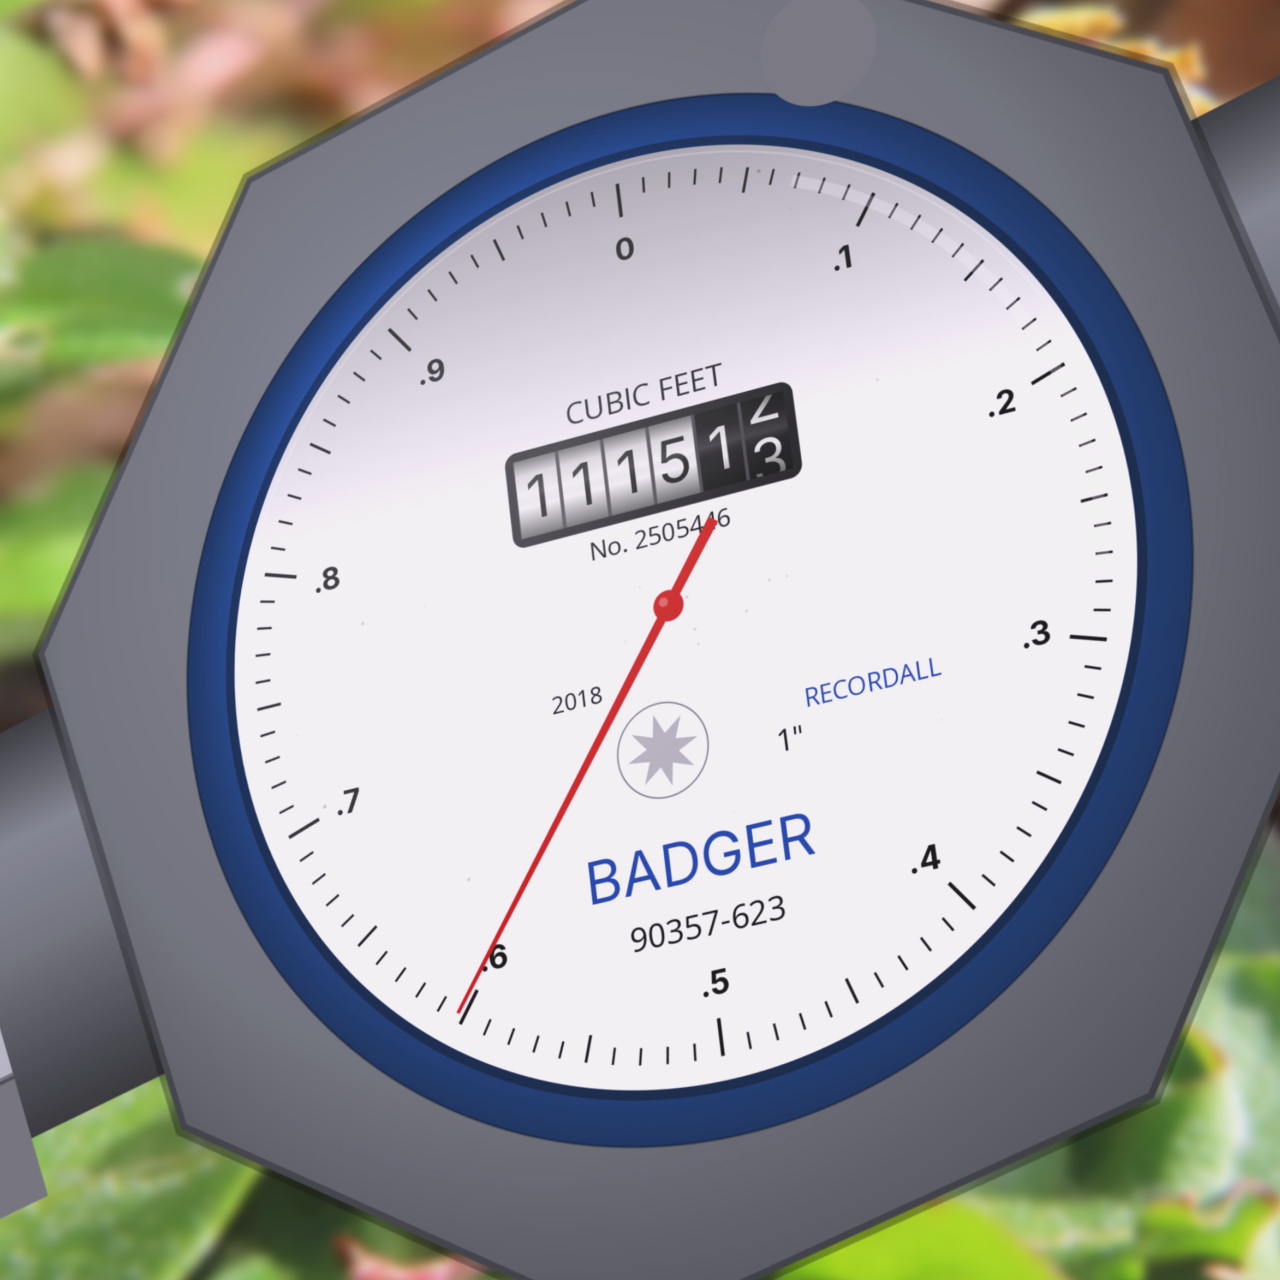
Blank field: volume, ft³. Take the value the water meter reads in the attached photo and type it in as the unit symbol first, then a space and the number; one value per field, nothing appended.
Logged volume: ft³ 111512.60
